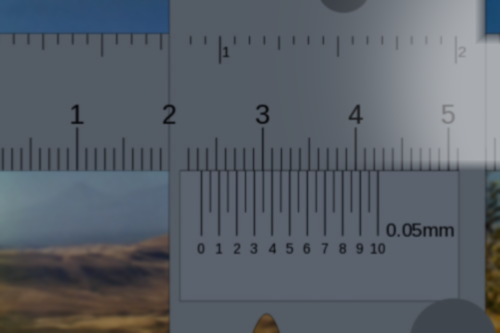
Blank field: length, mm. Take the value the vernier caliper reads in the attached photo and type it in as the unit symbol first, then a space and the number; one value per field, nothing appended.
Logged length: mm 23.4
